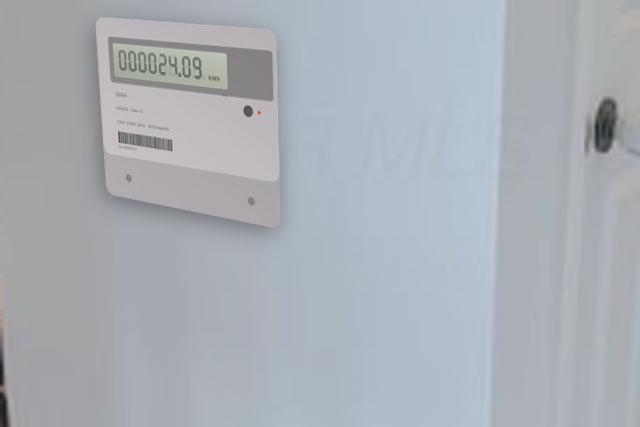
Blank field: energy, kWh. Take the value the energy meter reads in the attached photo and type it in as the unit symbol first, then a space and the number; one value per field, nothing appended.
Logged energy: kWh 24.09
